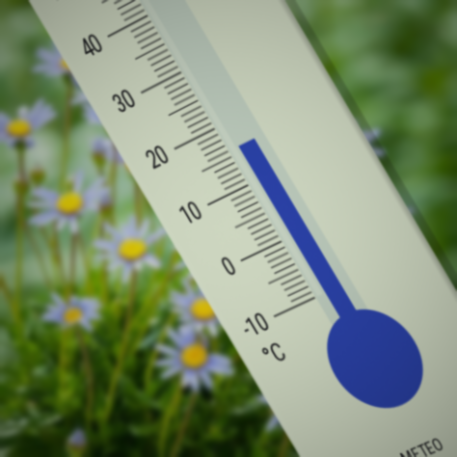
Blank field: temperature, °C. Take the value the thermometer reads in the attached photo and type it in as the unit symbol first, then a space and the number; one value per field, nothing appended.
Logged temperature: °C 16
